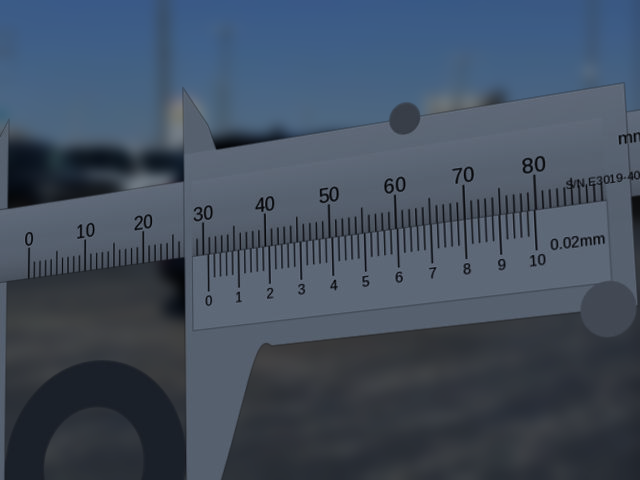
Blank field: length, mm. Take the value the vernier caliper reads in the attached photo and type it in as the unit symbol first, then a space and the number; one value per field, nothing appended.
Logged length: mm 30.8
